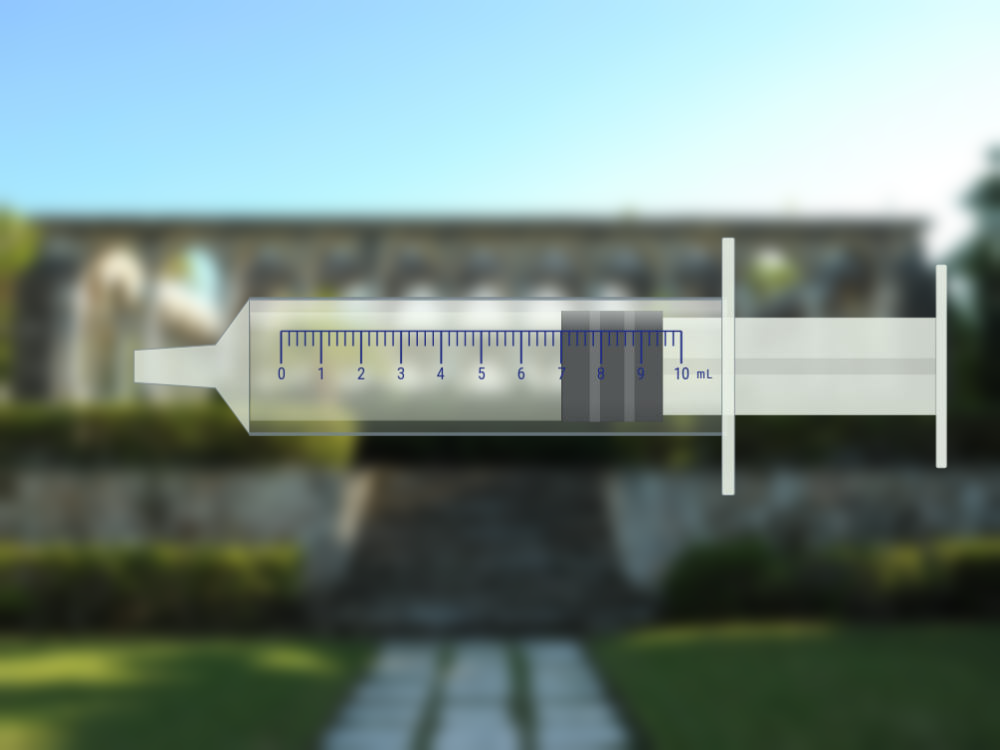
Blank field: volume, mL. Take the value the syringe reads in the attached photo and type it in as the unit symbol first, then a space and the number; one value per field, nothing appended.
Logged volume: mL 7
